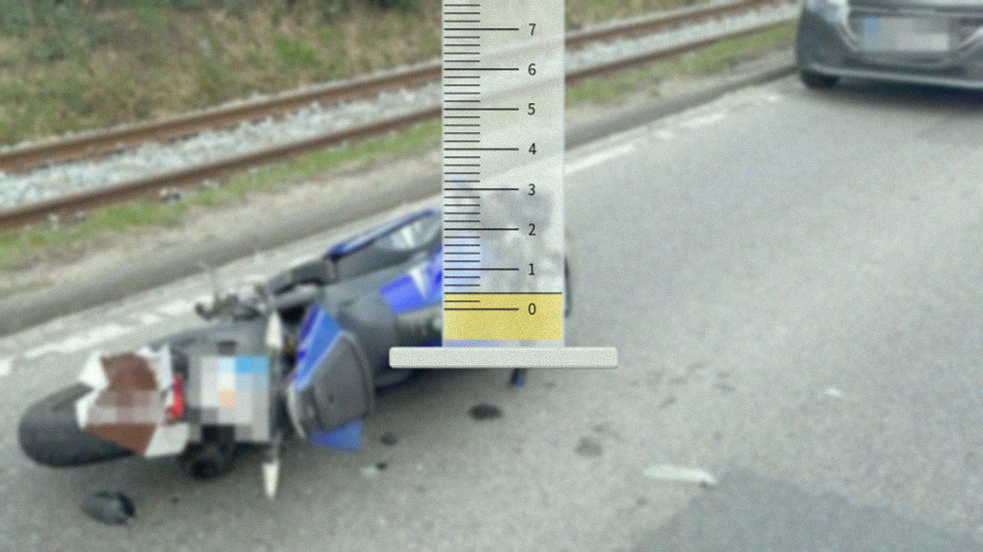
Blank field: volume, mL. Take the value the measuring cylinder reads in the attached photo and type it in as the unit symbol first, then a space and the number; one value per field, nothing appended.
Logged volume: mL 0.4
